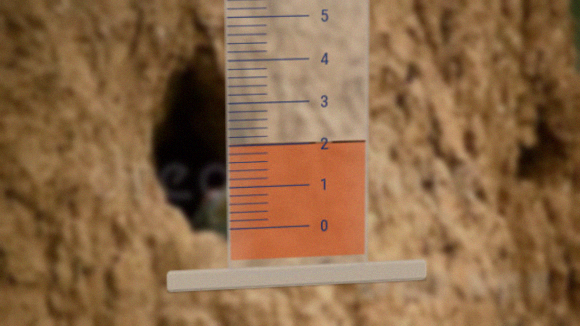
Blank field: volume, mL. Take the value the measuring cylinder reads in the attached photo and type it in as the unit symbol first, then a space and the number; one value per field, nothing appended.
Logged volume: mL 2
